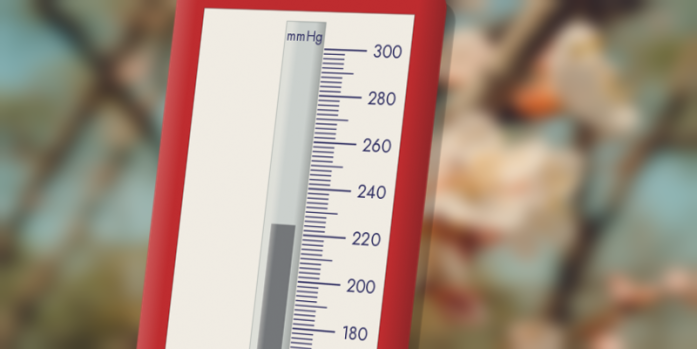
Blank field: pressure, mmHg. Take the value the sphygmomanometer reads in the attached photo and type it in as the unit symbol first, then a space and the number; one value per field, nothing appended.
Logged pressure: mmHg 224
